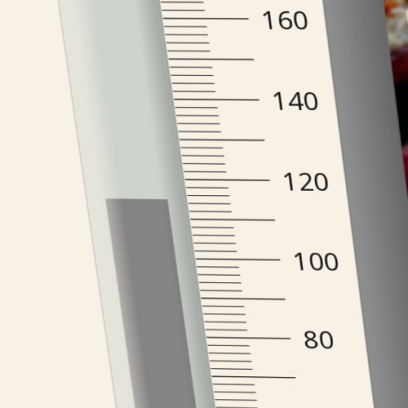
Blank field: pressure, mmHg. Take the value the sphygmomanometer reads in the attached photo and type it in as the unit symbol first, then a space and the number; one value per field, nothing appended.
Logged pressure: mmHg 115
